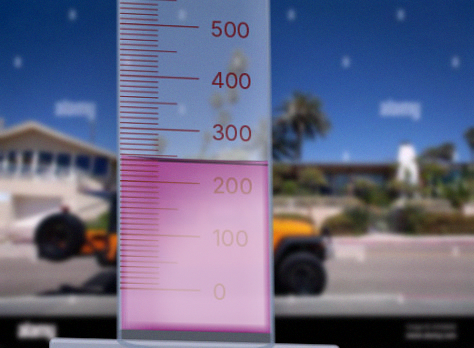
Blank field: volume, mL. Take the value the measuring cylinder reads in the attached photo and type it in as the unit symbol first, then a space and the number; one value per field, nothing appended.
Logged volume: mL 240
